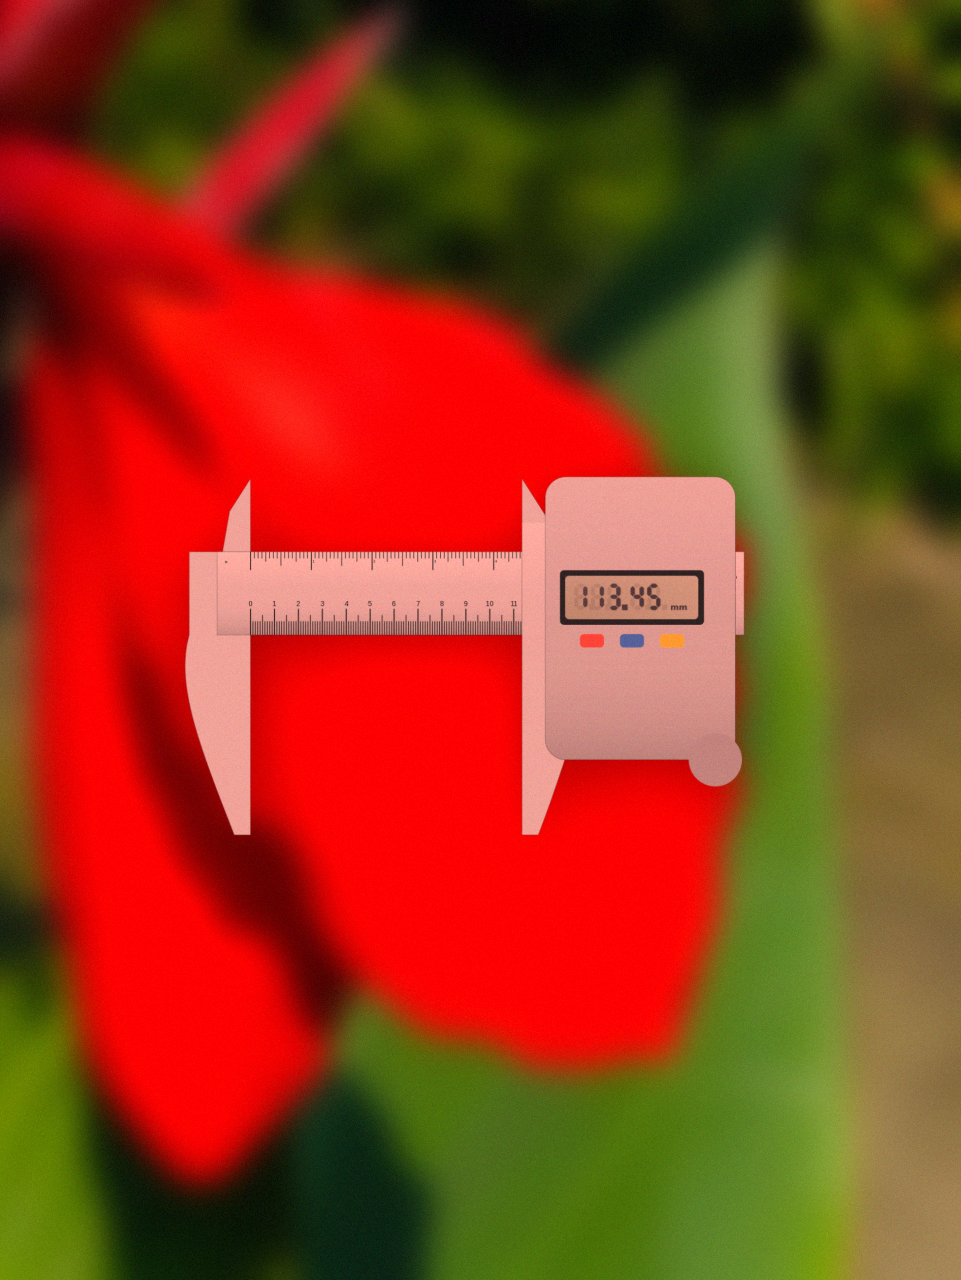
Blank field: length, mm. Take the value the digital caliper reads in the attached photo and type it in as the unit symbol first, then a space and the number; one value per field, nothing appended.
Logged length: mm 113.45
